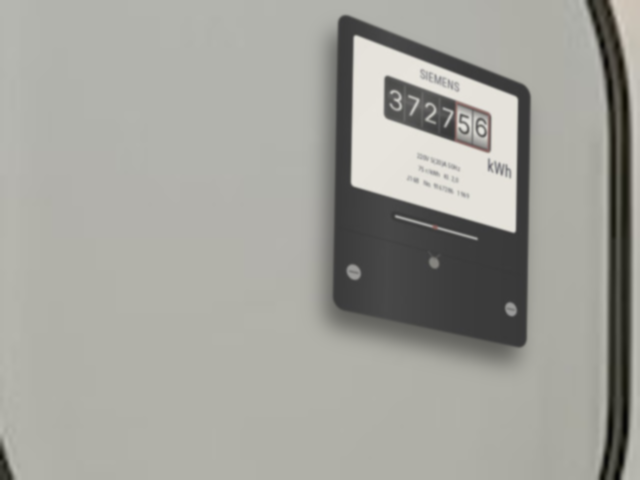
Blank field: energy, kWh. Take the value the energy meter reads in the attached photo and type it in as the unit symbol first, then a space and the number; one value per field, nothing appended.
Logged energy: kWh 3727.56
